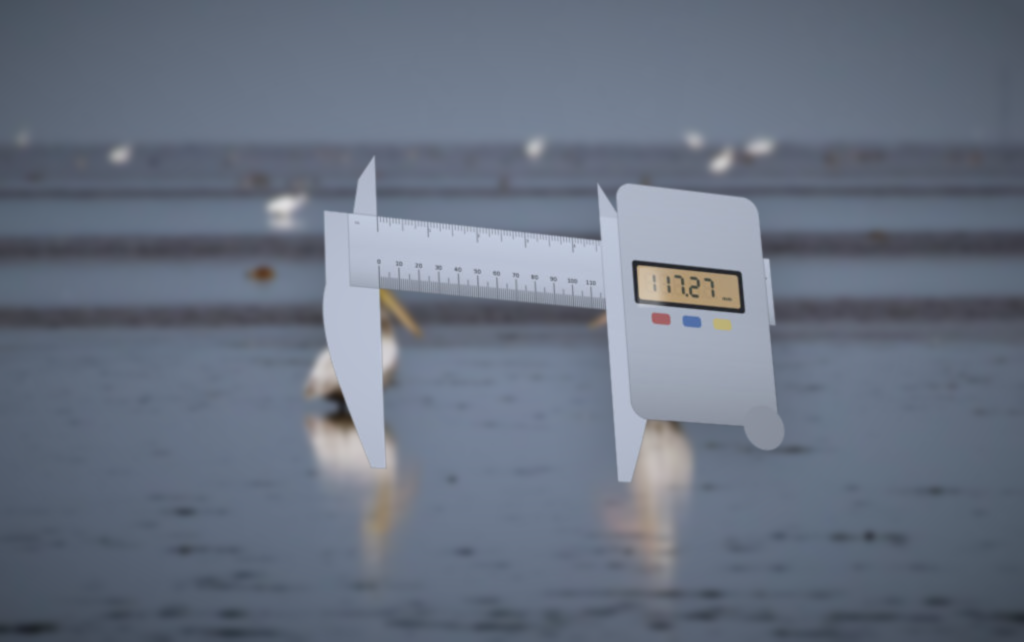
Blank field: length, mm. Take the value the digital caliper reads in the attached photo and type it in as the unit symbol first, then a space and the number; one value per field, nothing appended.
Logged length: mm 117.27
